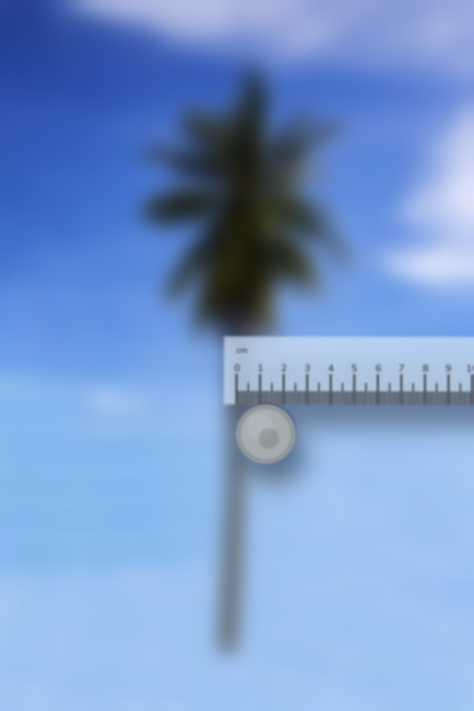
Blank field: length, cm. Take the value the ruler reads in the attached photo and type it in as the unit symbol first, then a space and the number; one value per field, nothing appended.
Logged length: cm 2.5
